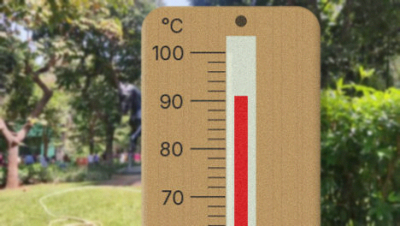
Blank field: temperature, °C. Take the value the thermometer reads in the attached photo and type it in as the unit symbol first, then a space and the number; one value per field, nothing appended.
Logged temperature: °C 91
